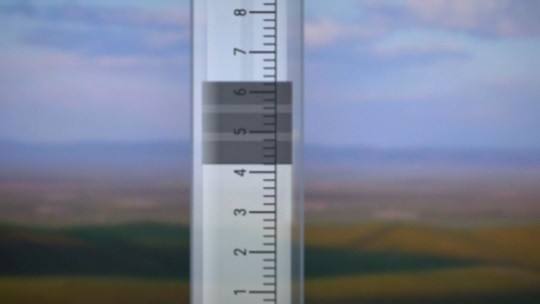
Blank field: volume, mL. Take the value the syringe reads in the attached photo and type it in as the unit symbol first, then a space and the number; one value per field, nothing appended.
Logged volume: mL 4.2
